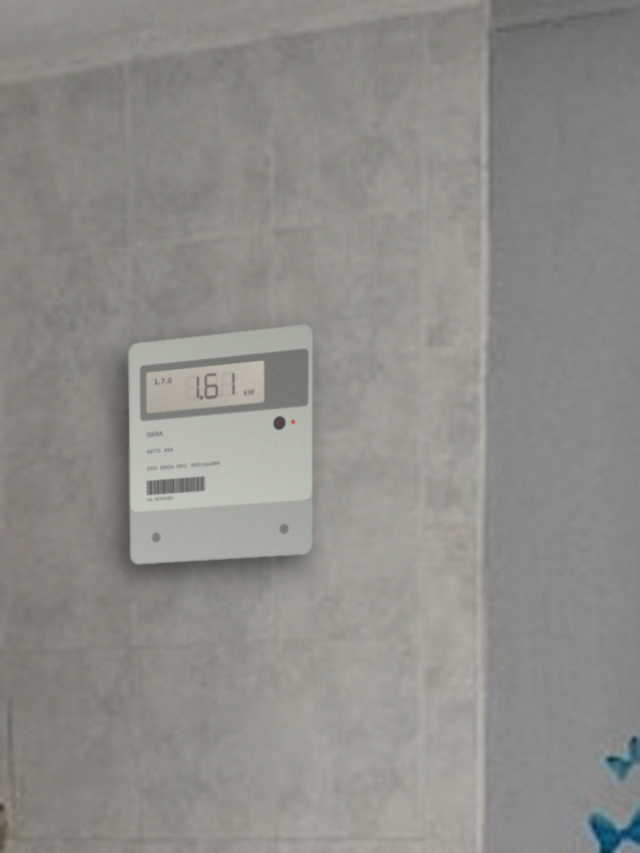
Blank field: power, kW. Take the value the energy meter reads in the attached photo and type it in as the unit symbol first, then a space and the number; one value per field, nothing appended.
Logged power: kW 1.61
